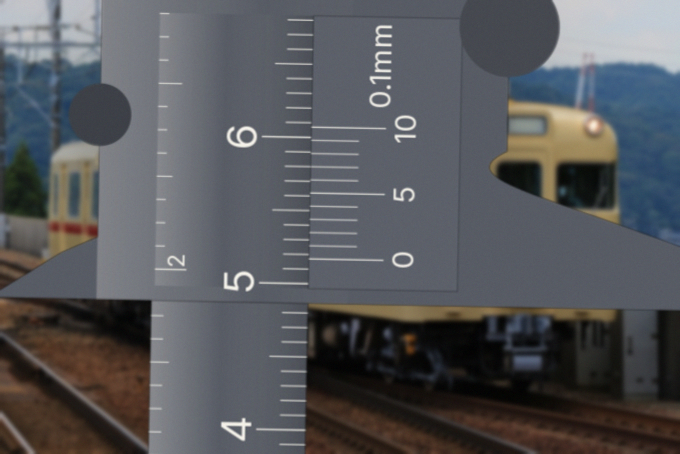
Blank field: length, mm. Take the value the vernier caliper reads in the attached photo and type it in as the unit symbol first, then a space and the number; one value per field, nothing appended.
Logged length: mm 51.7
